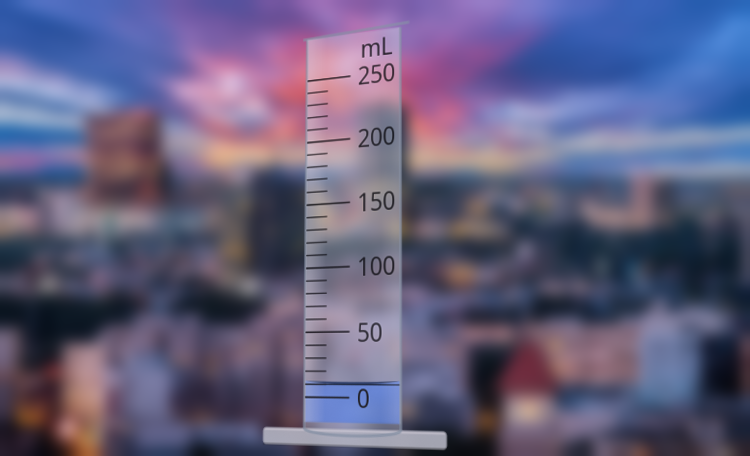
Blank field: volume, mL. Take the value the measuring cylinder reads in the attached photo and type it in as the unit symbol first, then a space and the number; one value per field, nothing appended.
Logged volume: mL 10
